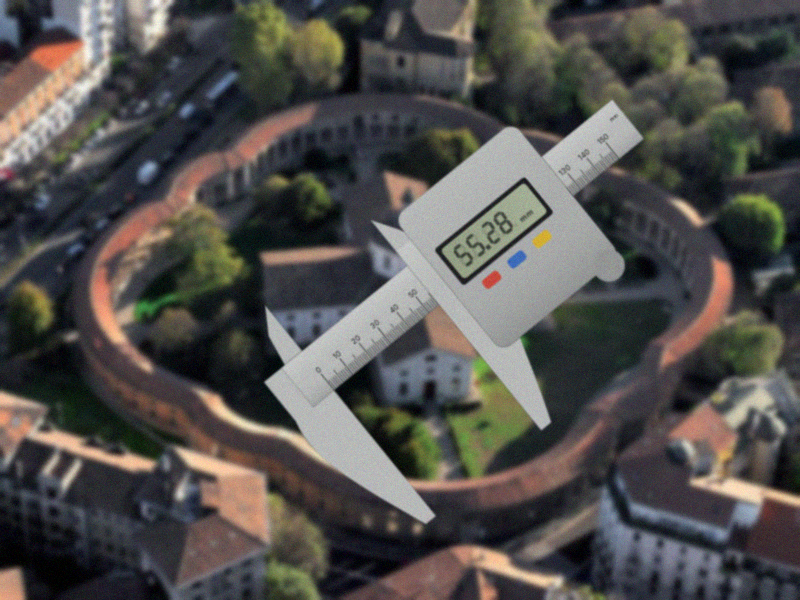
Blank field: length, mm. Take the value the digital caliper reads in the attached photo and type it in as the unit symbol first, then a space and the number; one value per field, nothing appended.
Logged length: mm 55.28
